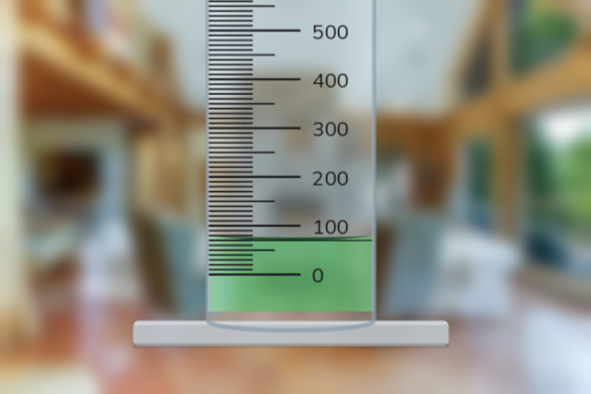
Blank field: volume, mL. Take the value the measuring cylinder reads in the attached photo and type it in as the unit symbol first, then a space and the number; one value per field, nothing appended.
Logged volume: mL 70
